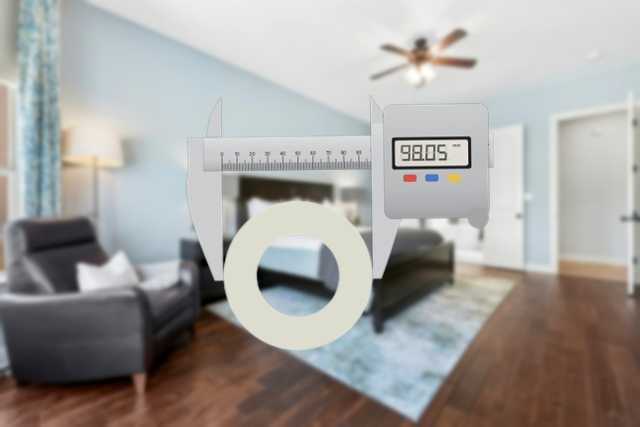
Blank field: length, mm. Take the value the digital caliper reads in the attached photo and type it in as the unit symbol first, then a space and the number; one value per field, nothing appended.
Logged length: mm 98.05
